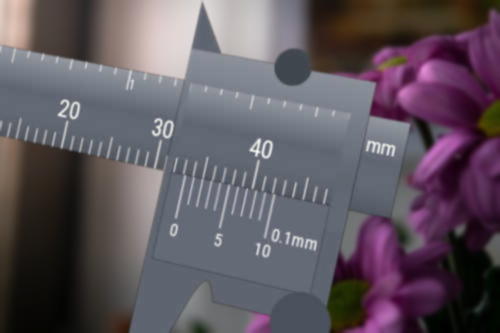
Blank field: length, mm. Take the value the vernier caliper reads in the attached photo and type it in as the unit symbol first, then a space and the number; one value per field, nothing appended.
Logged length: mm 33.2
